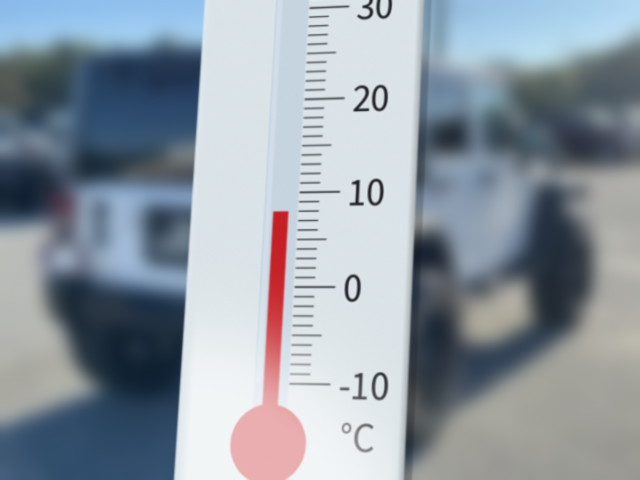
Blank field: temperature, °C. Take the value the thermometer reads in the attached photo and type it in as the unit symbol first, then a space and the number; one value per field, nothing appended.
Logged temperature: °C 8
